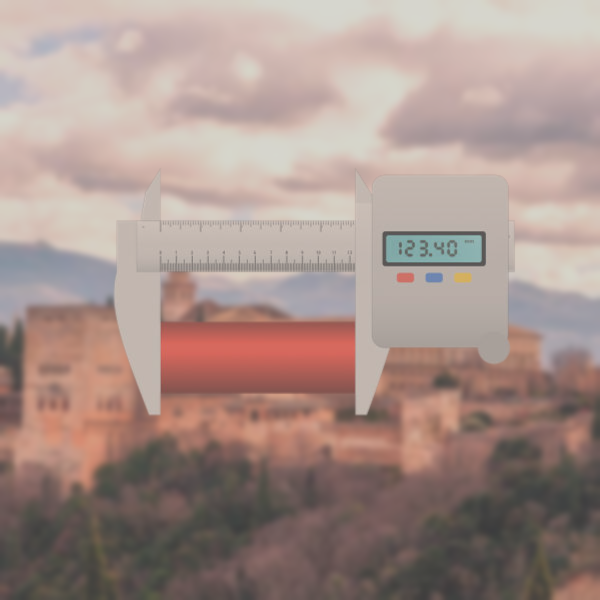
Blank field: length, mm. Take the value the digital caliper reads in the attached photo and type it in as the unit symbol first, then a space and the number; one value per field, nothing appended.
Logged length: mm 123.40
